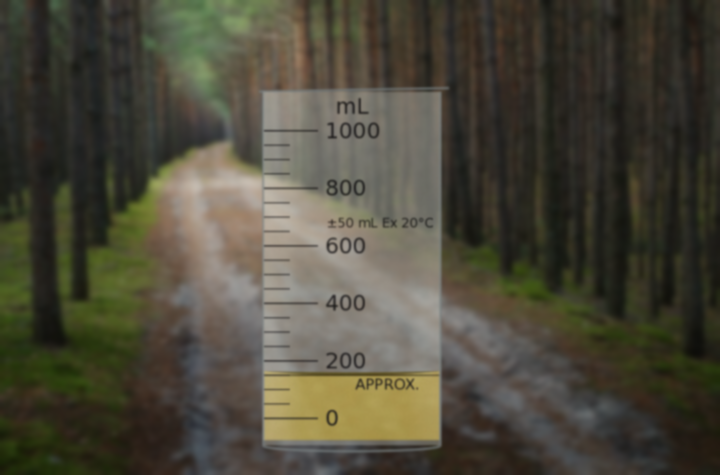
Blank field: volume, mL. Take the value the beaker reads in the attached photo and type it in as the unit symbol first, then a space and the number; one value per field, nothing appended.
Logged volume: mL 150
